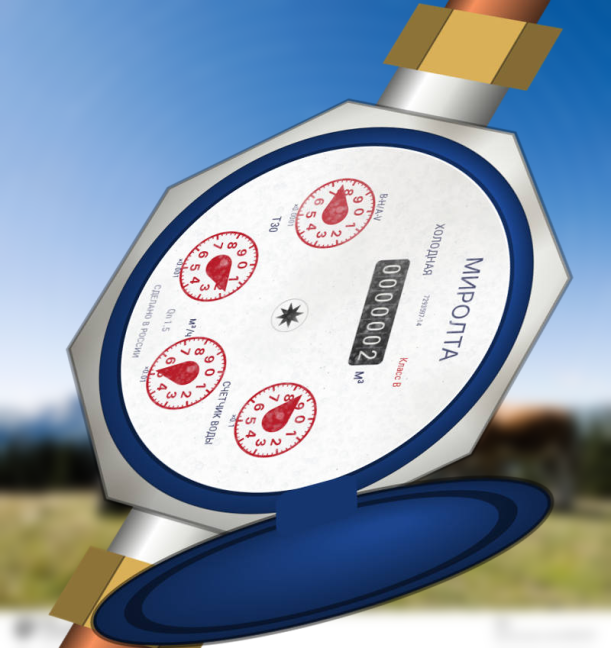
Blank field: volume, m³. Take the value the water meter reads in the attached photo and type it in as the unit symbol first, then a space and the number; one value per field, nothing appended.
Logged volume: m³ 2.8517
